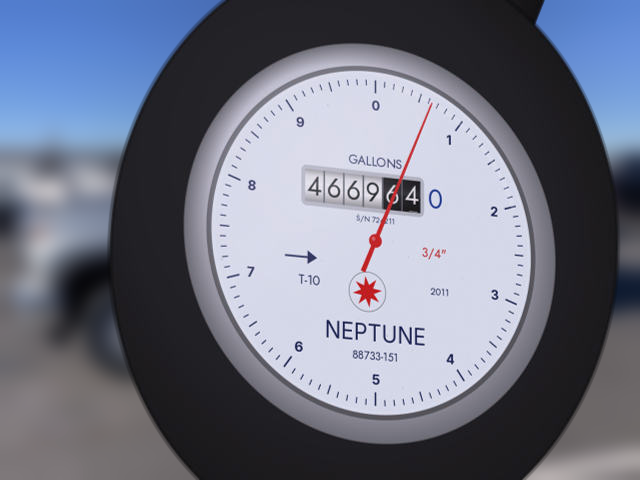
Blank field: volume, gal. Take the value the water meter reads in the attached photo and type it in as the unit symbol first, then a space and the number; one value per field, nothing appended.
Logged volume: gal 4669640.6
